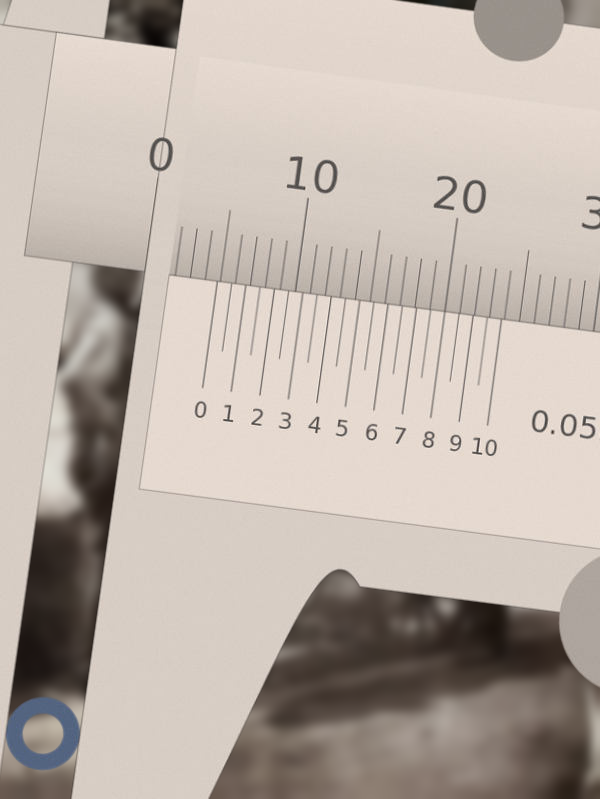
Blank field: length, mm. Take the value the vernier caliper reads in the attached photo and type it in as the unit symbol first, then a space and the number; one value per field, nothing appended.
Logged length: mm 4.8
